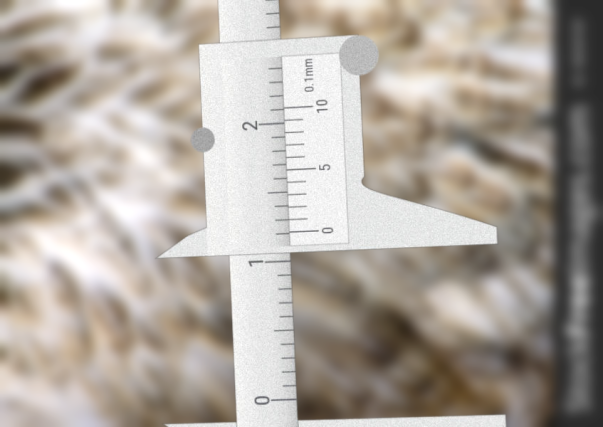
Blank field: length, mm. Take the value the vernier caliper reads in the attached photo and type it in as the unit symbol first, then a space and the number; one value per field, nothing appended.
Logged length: mm 12.1
